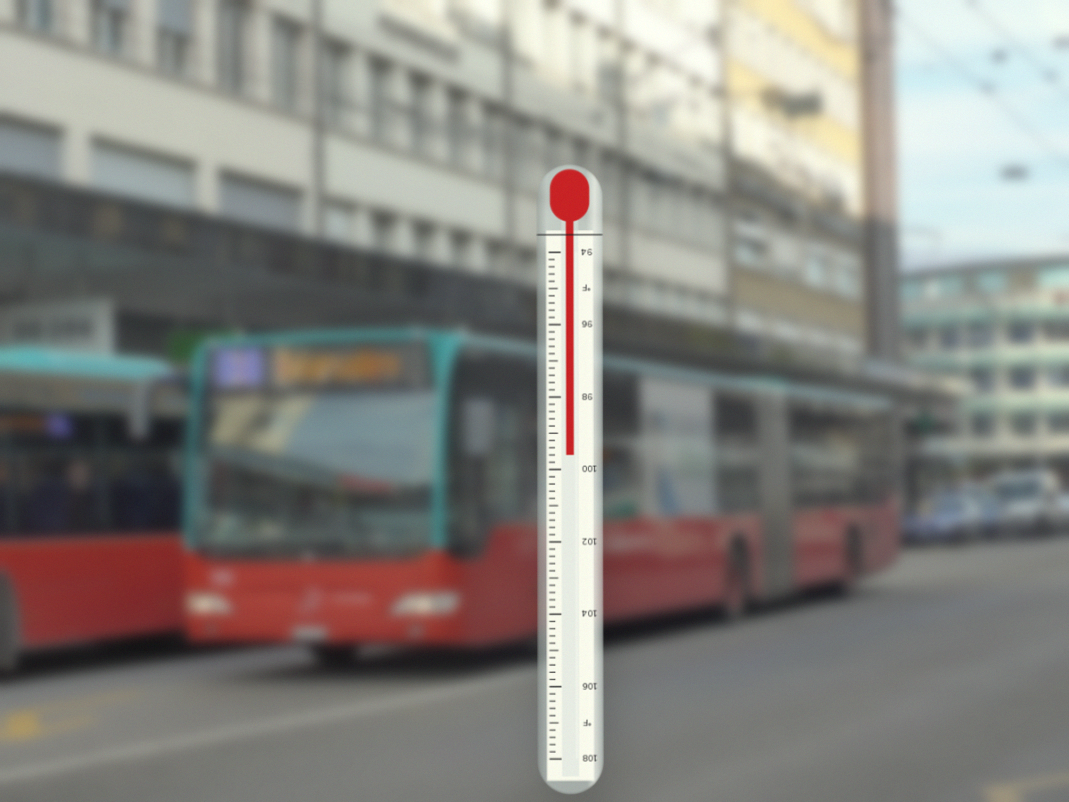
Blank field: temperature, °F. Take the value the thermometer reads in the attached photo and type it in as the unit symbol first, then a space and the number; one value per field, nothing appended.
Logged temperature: °F 99.6
